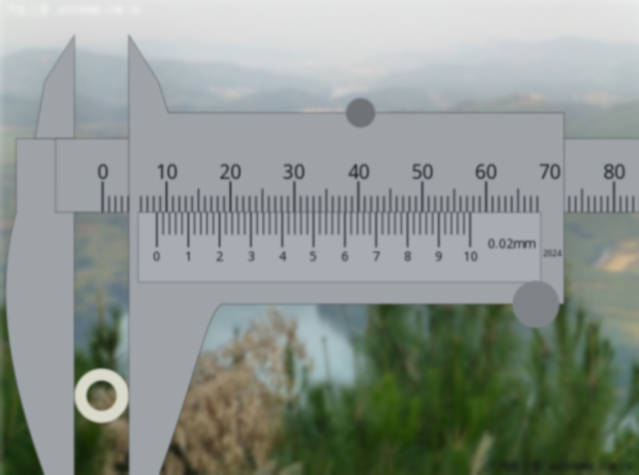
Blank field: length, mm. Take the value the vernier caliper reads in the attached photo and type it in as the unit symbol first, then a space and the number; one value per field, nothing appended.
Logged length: mm 8.5
